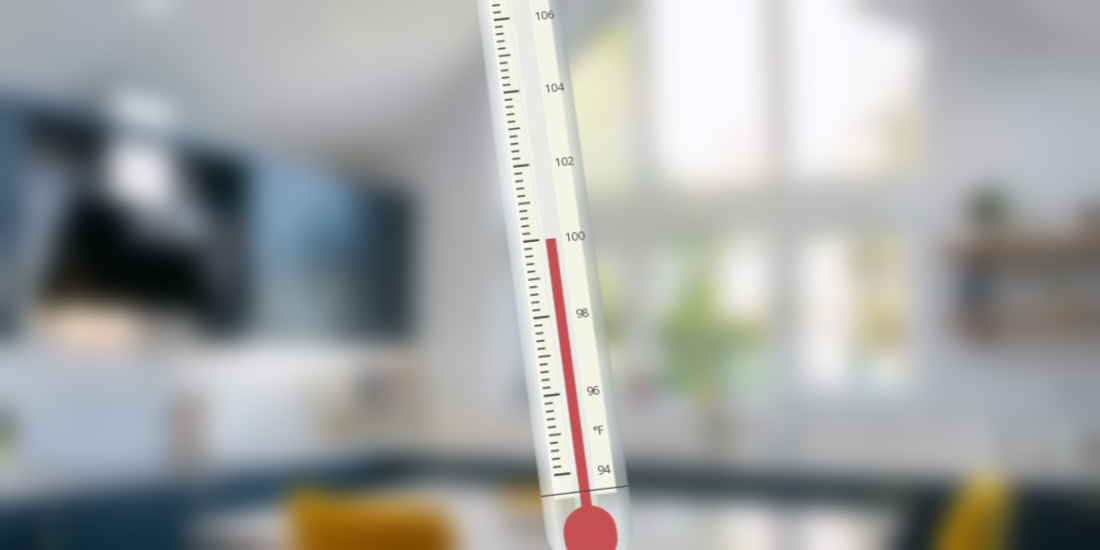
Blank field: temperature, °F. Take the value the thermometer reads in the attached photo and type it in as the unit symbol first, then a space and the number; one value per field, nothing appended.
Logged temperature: °F 100
